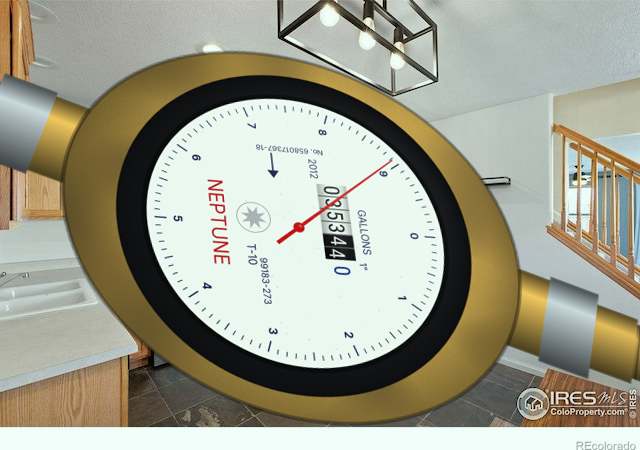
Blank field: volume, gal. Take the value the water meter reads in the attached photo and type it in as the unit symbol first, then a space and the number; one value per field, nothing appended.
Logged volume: gal 353438.9
